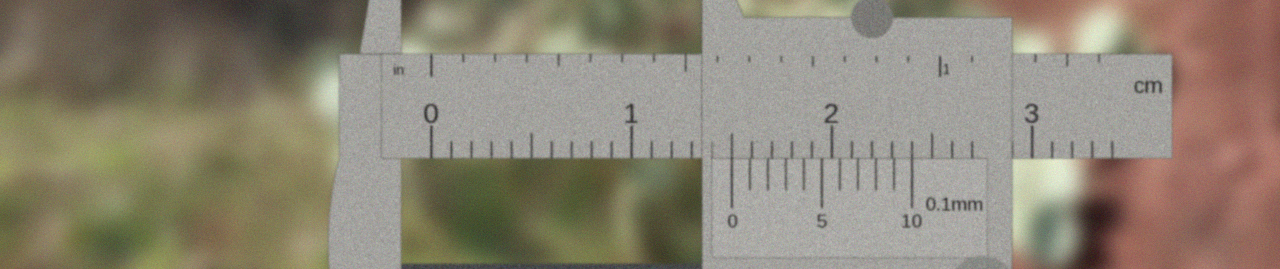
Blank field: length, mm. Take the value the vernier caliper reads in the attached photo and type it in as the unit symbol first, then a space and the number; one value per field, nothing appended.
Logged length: mm 15.0
